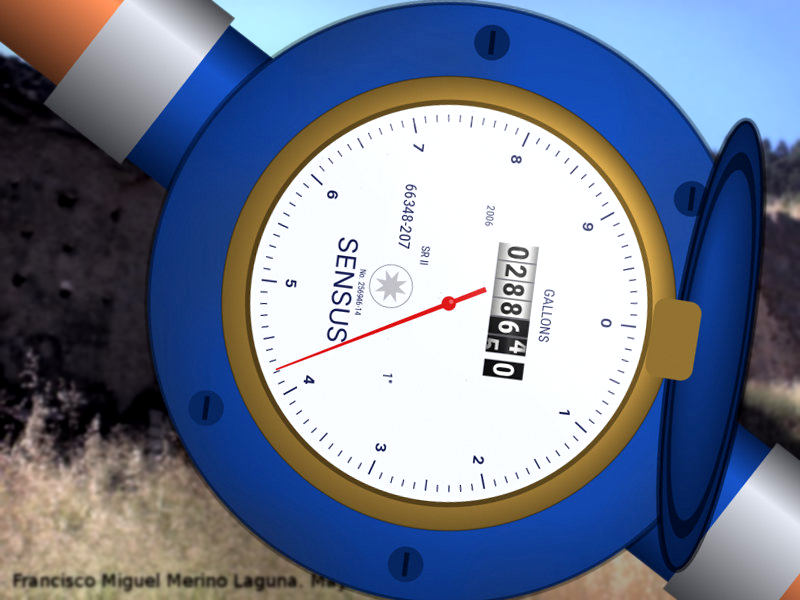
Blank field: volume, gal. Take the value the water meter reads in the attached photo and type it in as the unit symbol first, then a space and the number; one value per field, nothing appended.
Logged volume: gal 288644.2
